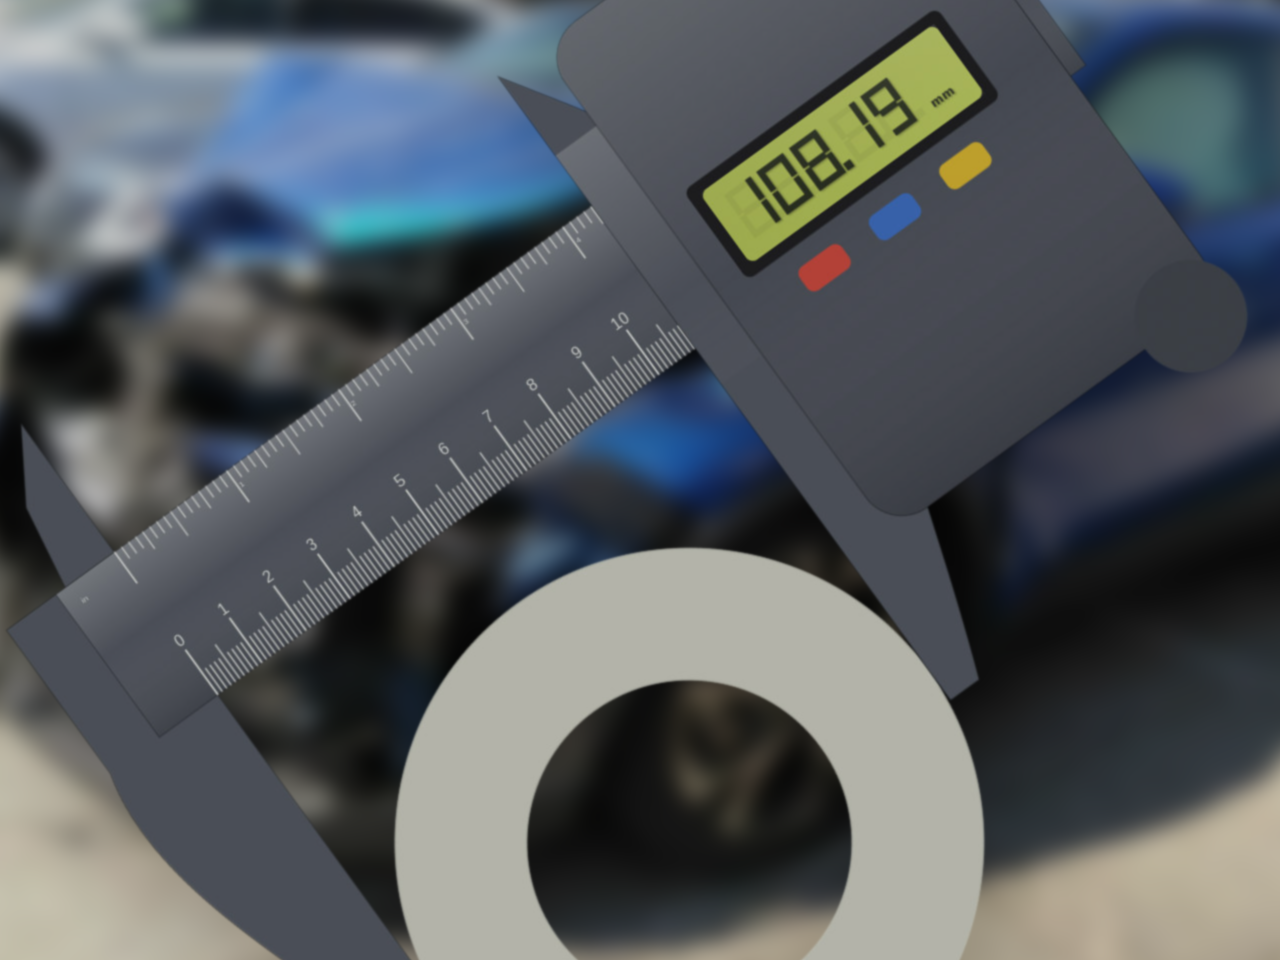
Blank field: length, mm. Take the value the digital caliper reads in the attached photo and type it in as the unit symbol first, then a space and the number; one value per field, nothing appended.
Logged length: mm 108.19
